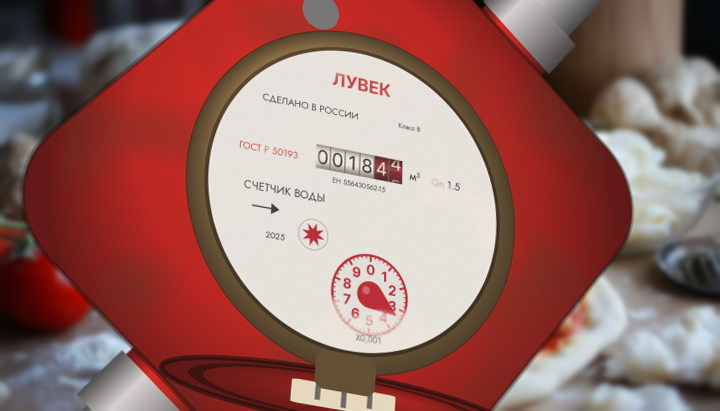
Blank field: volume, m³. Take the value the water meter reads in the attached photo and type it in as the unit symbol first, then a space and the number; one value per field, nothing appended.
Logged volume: m³ 18.443
